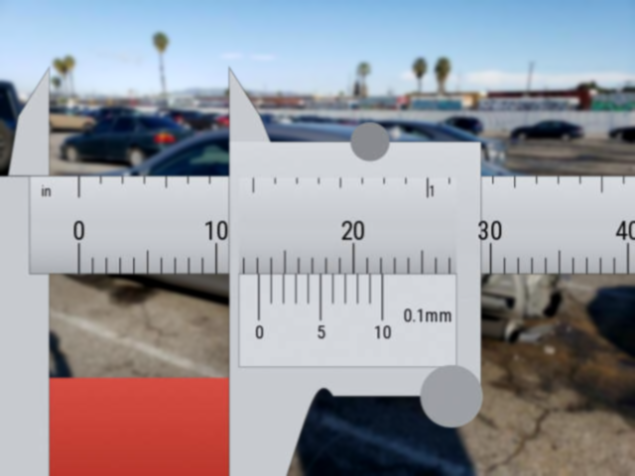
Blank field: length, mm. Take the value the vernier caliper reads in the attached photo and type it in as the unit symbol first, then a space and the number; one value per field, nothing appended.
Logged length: mm 13.1
